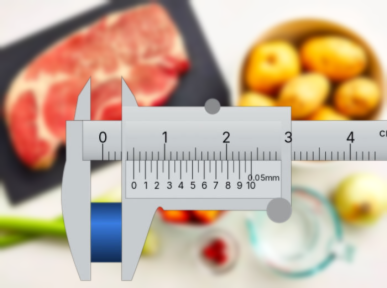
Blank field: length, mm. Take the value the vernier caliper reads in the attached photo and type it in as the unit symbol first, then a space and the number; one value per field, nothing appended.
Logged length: mm 5.0
